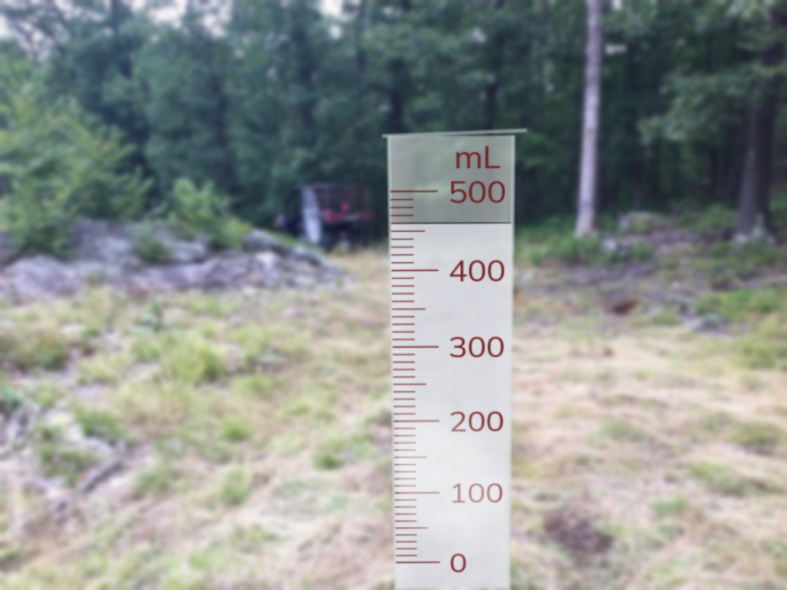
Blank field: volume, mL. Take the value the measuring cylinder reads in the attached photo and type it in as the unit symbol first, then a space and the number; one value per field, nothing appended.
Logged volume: mL 460
